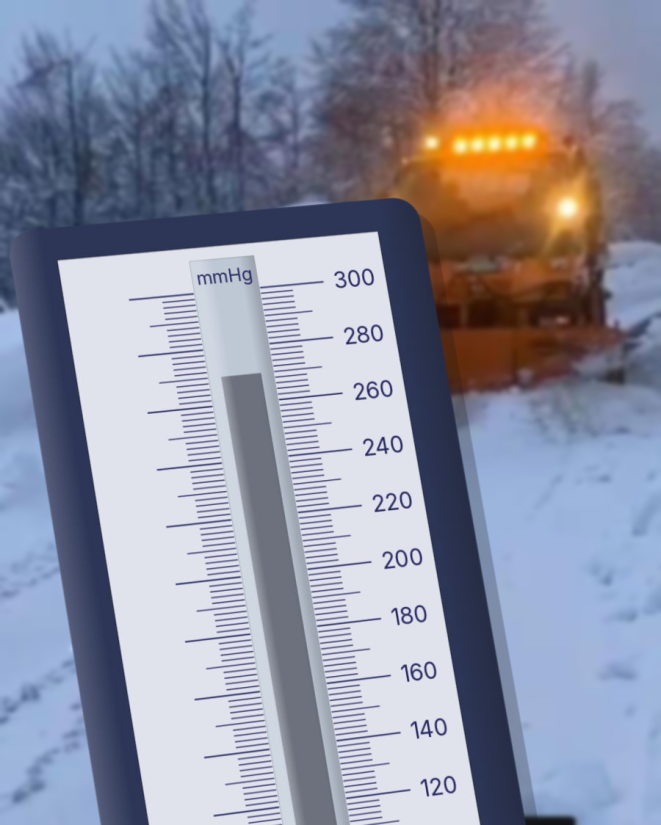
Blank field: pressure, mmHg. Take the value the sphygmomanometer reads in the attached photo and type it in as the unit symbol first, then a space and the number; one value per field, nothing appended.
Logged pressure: mmHg 270
